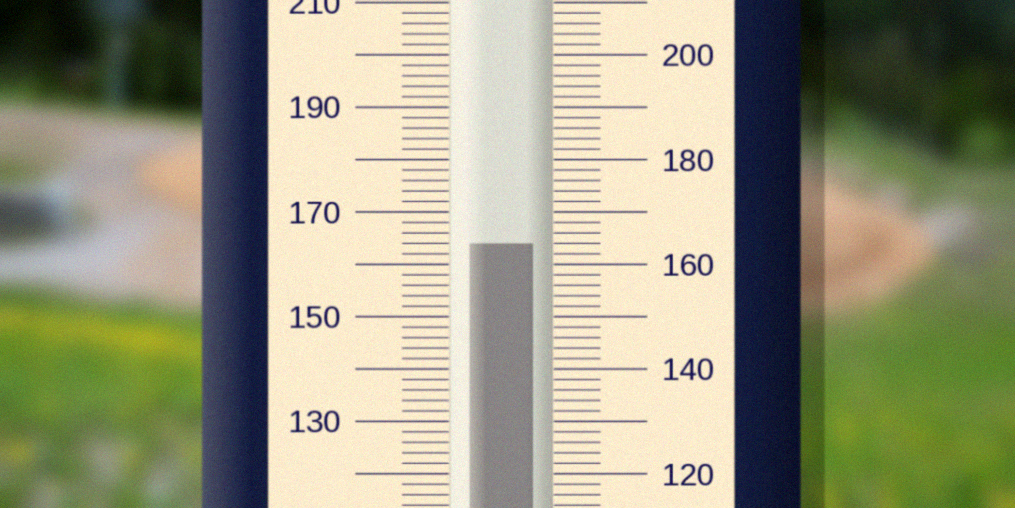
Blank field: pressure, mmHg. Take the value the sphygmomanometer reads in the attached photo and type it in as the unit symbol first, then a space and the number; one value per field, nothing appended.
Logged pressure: mmHg 164
